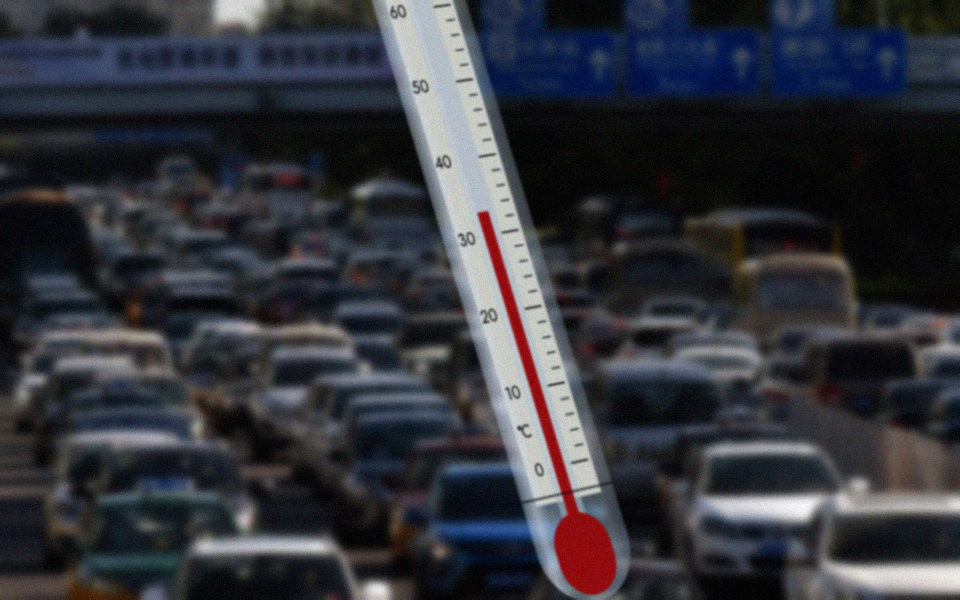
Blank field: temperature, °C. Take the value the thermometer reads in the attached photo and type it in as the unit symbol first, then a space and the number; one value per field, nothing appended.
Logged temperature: °C 33
